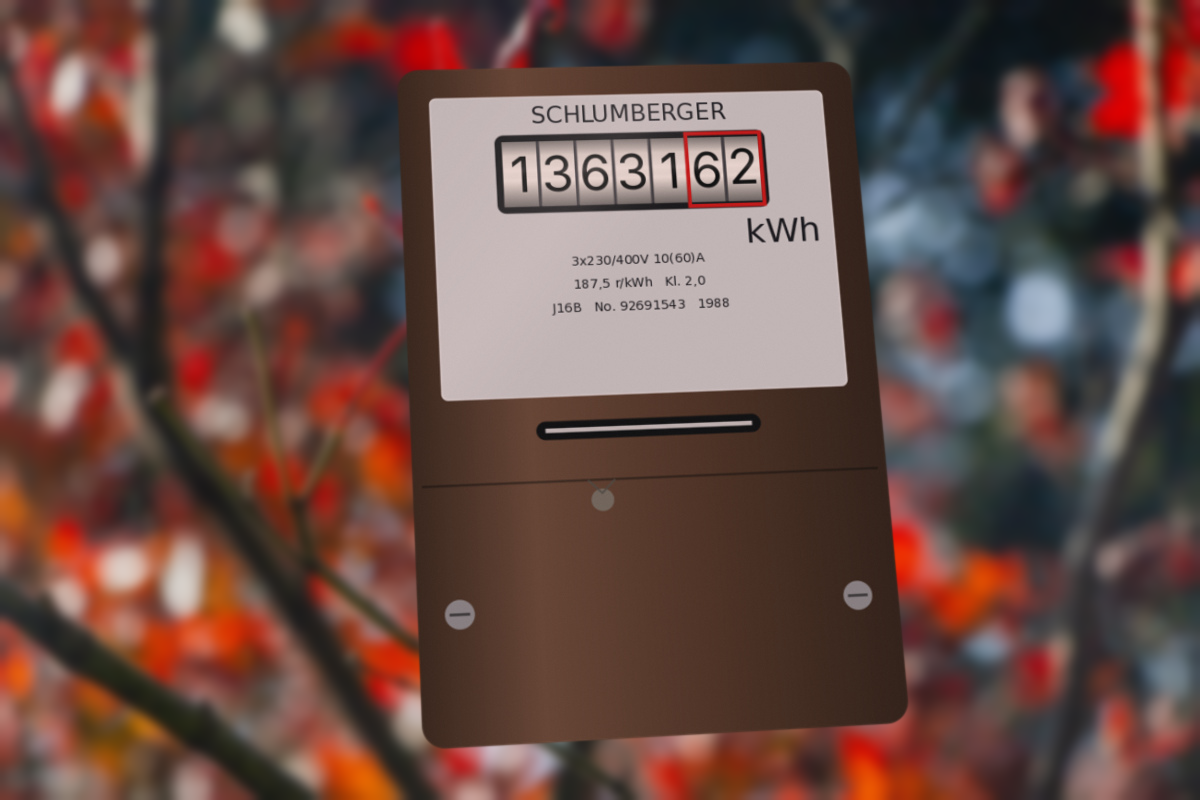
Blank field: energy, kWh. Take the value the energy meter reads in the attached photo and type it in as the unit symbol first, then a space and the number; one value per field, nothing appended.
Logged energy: kWh 13631.62
